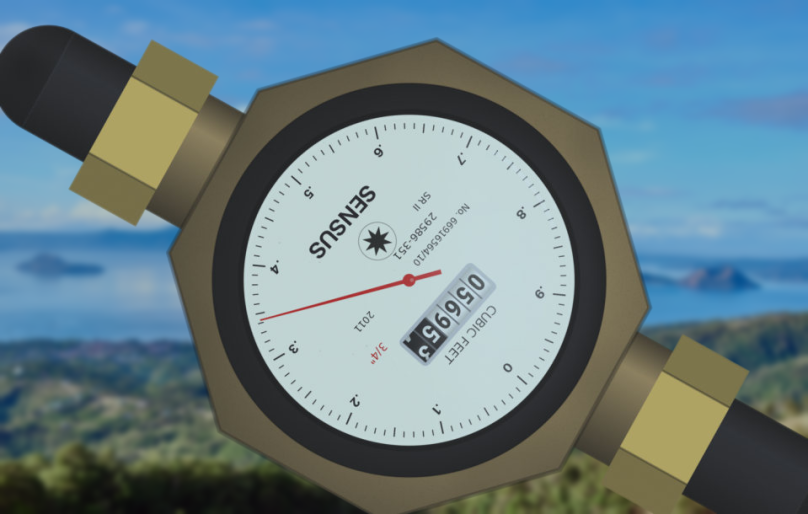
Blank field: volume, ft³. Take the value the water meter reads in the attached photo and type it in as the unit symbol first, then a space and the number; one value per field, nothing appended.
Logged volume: ft³ 56953.34
